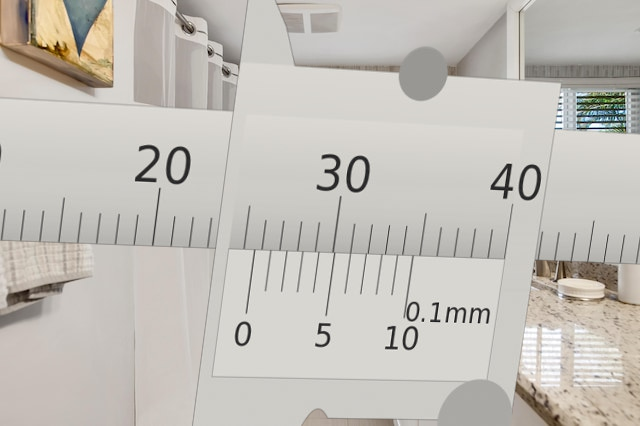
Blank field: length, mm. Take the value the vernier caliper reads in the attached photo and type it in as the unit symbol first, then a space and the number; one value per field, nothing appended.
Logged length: mm 25.6
